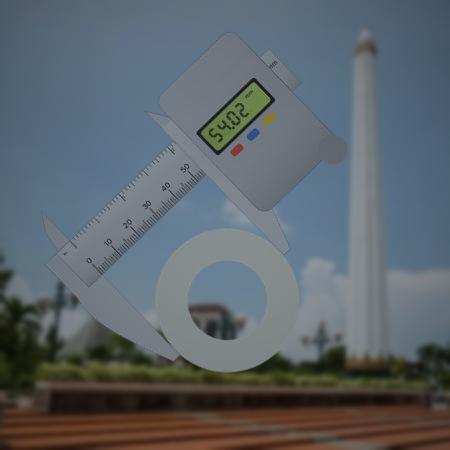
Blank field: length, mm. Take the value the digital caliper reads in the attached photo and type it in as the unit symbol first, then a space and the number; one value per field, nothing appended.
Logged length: mm 54.02
